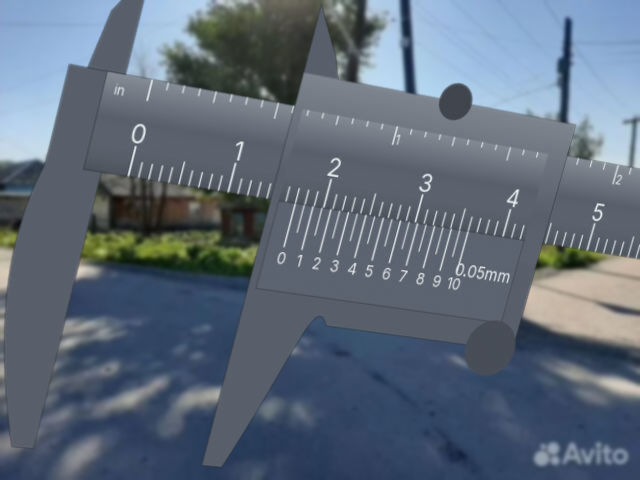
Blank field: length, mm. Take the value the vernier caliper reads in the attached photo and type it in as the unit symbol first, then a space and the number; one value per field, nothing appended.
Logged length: mm 17.0
